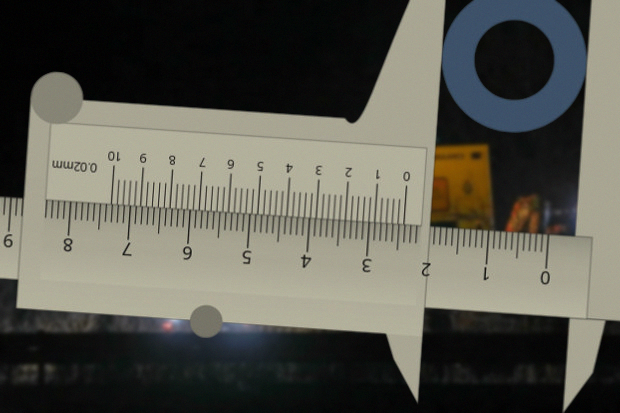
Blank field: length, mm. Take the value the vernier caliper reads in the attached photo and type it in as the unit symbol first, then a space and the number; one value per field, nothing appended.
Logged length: mm 24.2
